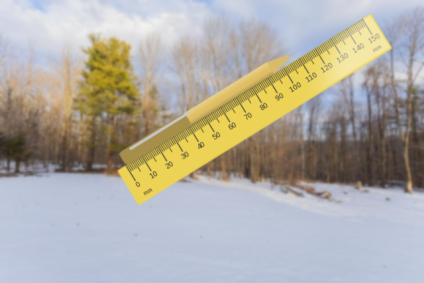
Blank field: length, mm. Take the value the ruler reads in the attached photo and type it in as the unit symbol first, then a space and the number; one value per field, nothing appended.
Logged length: mm 110
